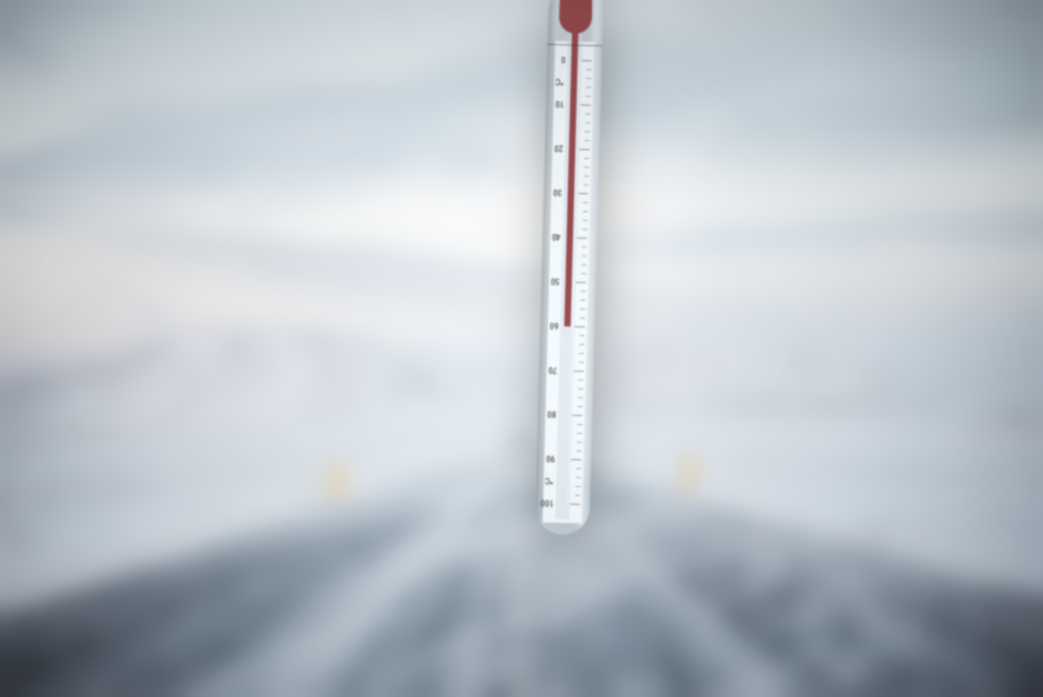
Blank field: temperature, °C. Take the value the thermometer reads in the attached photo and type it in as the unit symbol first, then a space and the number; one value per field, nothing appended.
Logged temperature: °C 60
